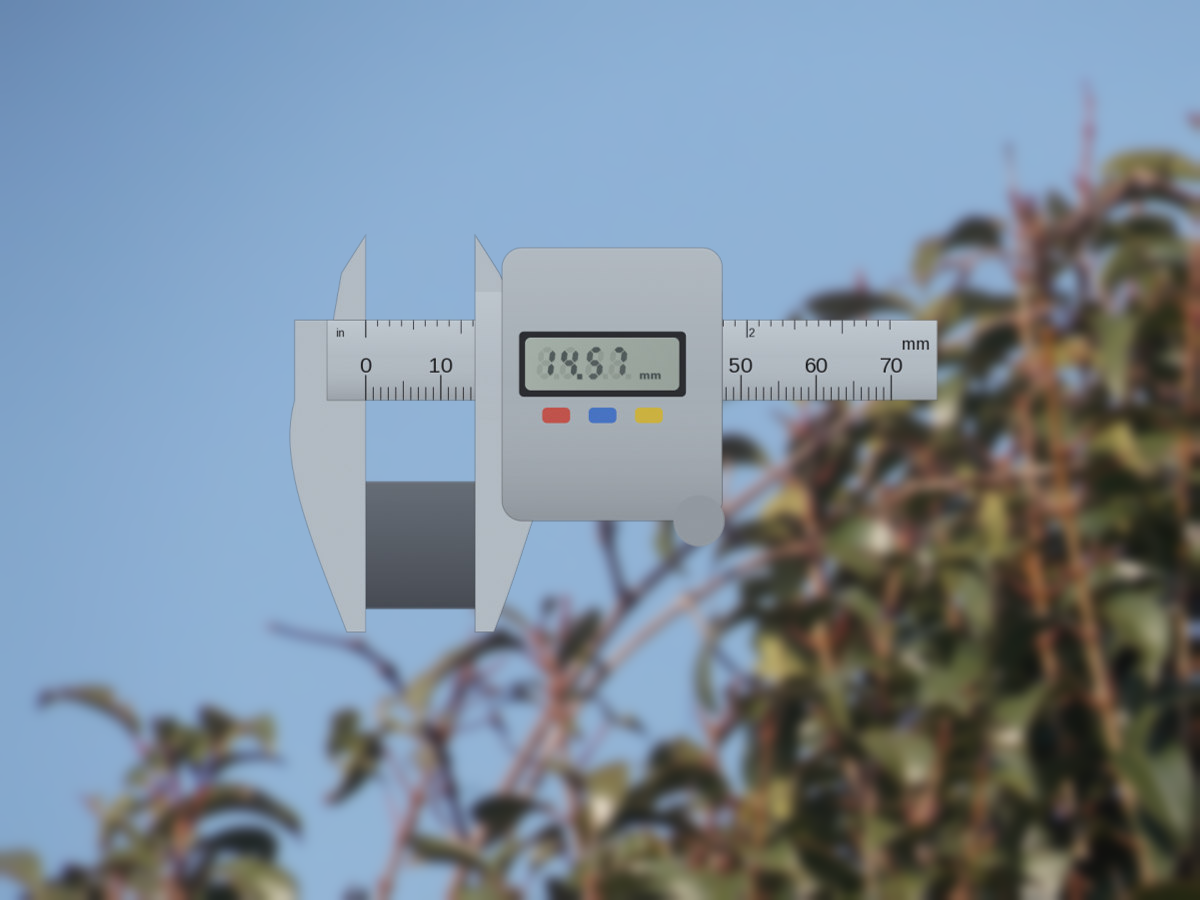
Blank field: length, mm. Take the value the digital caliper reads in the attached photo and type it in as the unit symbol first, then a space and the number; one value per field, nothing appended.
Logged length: mm 14.57
